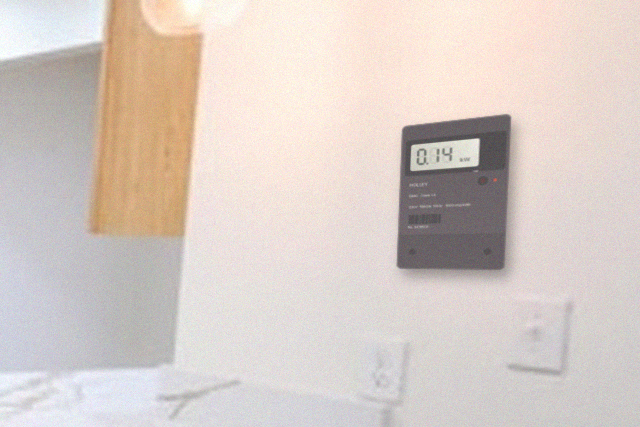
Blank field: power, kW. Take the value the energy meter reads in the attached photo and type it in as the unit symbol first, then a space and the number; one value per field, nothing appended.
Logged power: kW 0.14
